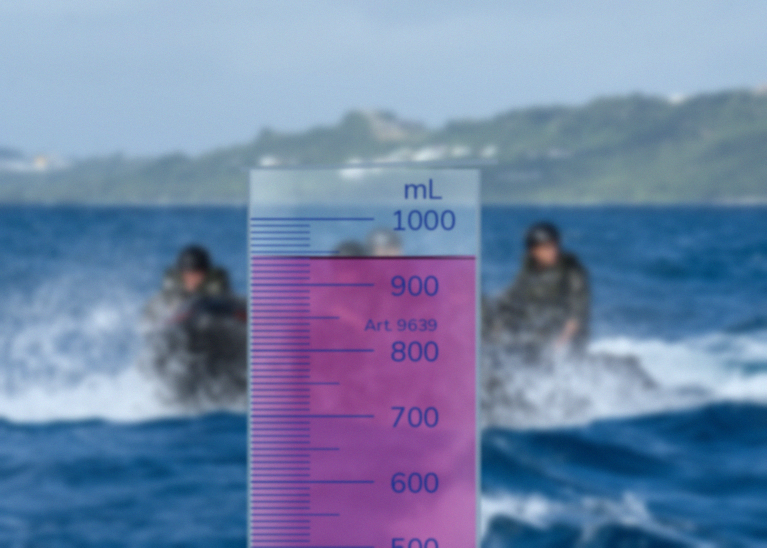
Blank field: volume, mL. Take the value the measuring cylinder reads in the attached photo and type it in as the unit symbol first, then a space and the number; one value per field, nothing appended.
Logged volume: mL 940
